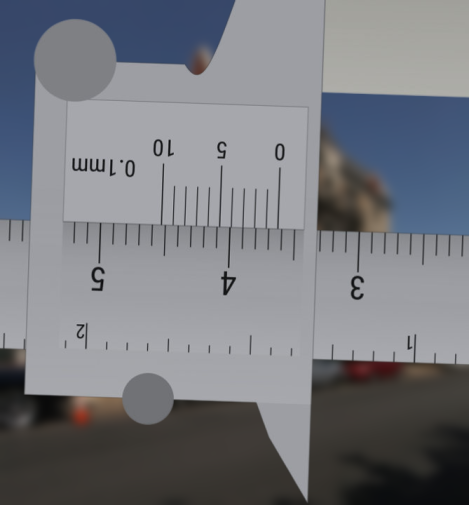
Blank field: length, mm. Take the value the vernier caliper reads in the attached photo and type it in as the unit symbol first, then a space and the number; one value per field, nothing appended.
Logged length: mm 36.3
